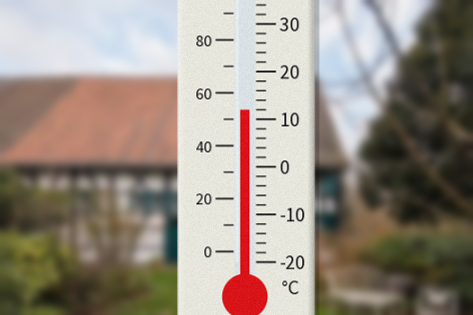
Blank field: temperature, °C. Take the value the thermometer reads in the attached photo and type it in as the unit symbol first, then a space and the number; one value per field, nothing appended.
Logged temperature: °C 12
